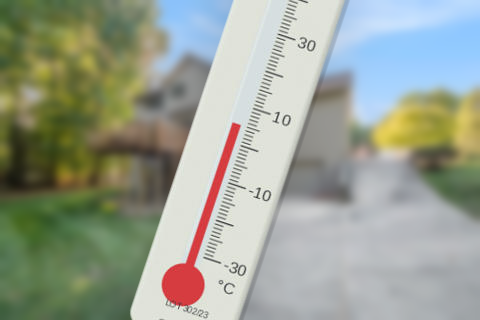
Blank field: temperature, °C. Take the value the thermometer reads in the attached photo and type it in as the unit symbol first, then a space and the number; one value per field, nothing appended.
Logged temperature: °C 5
